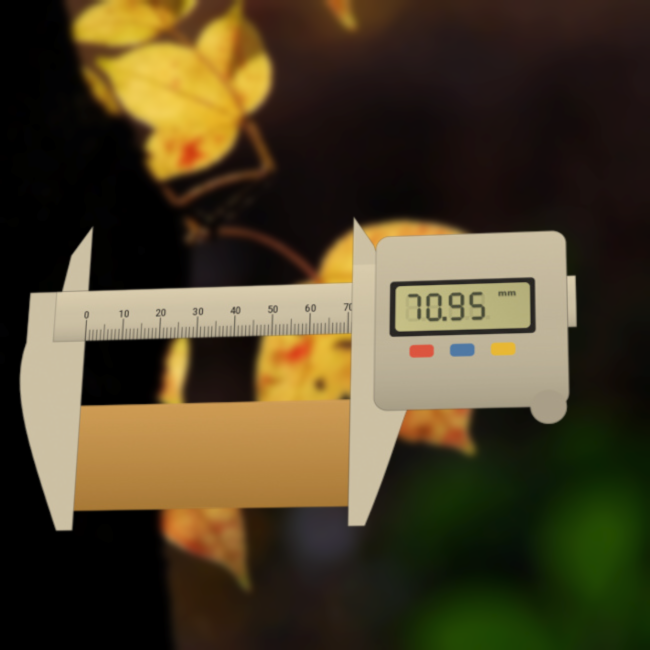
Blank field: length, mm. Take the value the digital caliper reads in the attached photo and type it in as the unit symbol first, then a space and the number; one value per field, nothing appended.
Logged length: mm 70.95
